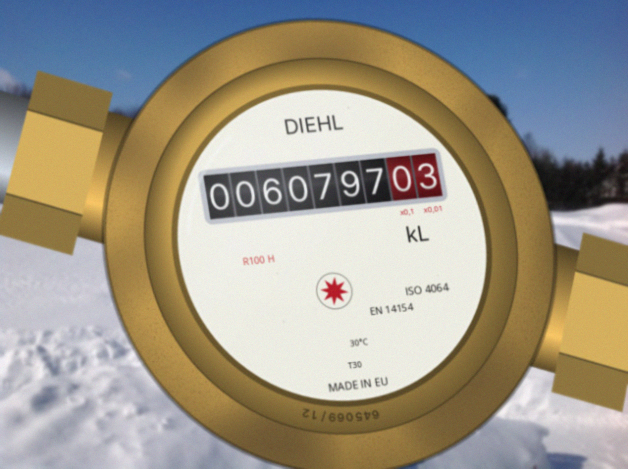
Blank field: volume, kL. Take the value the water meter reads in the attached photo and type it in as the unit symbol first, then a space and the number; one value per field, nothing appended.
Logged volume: kL 60797.03
